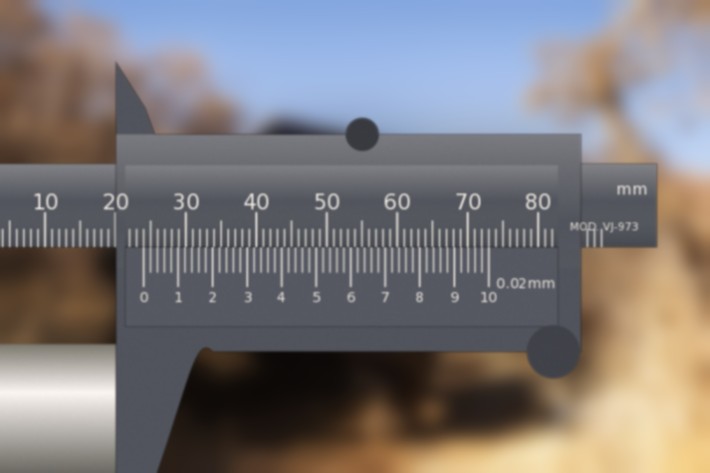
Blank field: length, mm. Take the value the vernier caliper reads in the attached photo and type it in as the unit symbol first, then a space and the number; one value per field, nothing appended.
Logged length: mm 24.0
